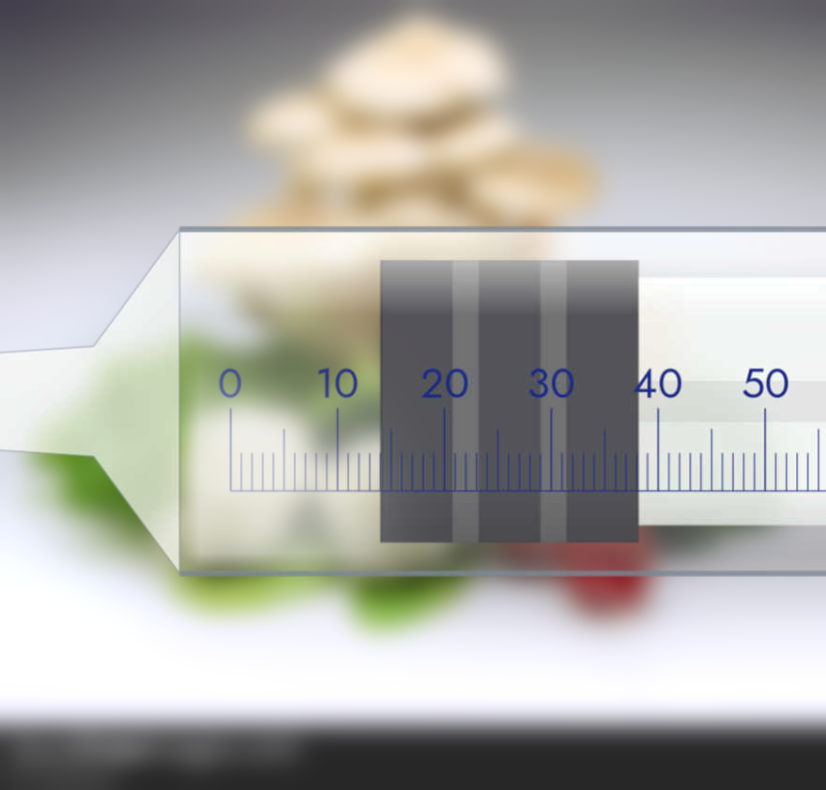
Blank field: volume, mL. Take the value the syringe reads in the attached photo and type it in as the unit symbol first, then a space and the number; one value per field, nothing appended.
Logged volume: mL 14
